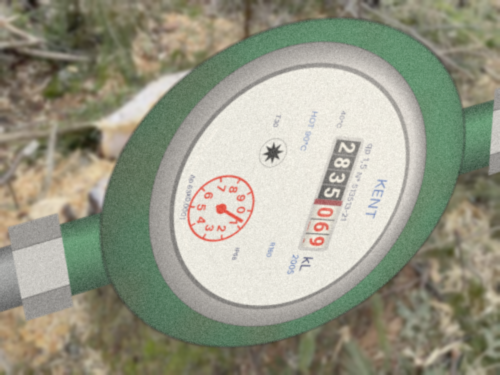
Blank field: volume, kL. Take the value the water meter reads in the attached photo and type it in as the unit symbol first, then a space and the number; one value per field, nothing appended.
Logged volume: kL 2835.0690
